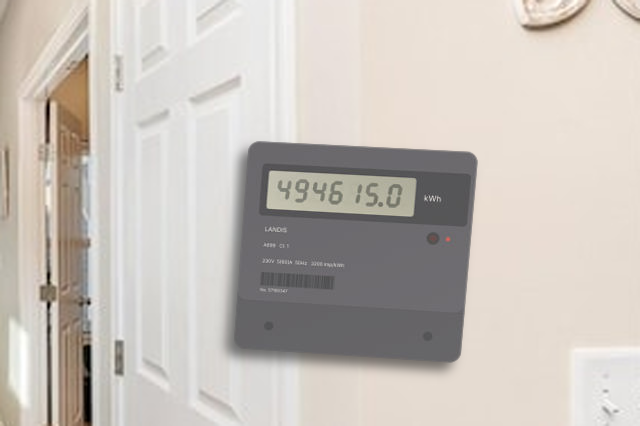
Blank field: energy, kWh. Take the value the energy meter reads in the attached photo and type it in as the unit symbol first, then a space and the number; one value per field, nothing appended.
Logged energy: kWh 494615.0
